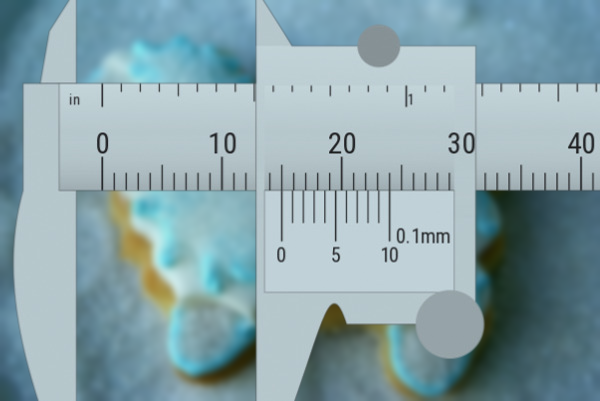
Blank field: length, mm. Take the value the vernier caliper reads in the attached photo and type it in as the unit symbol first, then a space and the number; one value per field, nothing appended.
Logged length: mm 15.0
